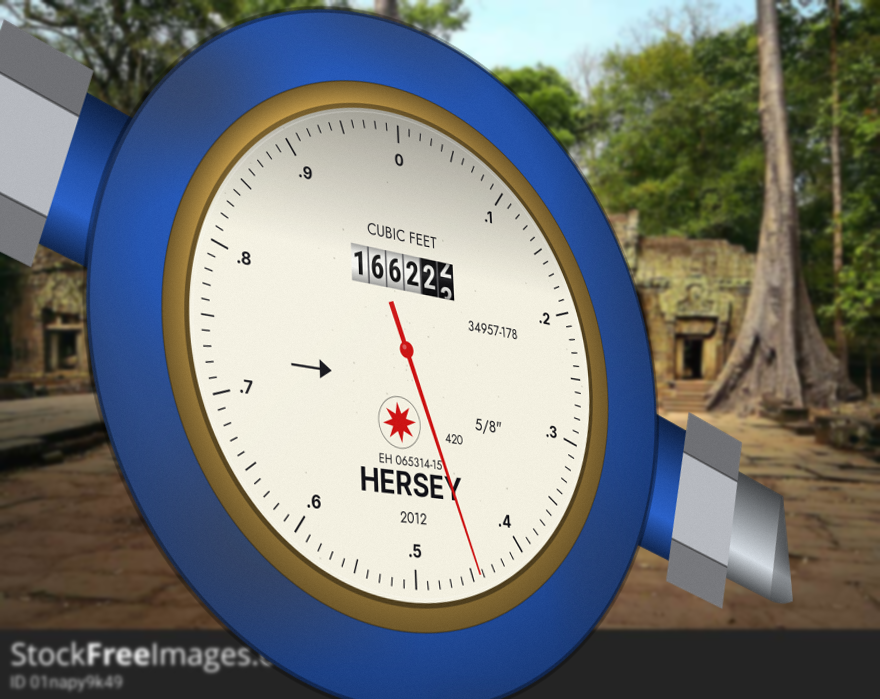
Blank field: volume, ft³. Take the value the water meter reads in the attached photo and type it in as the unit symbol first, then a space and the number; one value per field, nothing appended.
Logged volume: ft³ 166222.44
